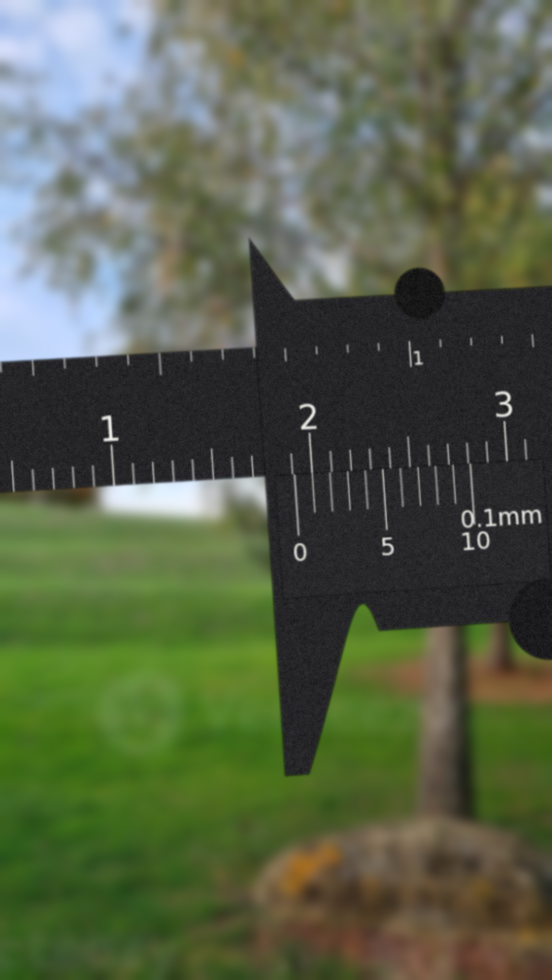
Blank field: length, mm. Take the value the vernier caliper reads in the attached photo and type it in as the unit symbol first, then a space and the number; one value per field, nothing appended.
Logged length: mm 19.1
